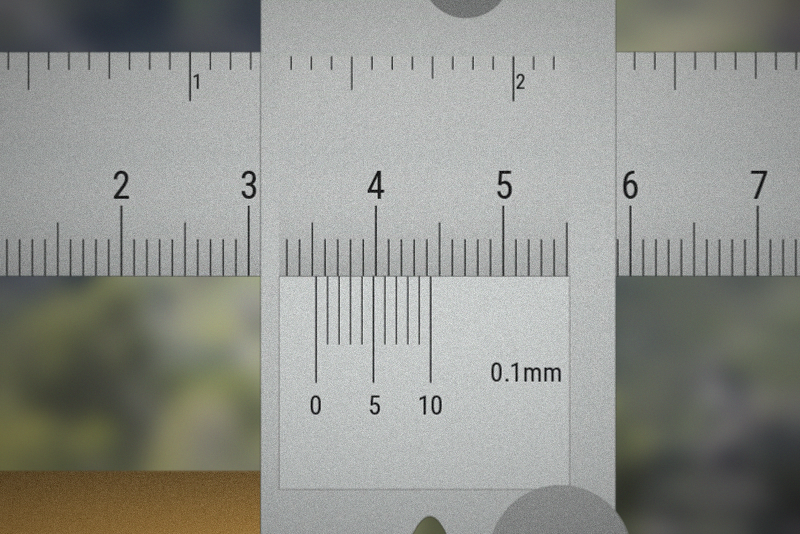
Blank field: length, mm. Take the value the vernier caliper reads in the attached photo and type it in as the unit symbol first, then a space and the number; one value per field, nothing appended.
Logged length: mm 35.3
